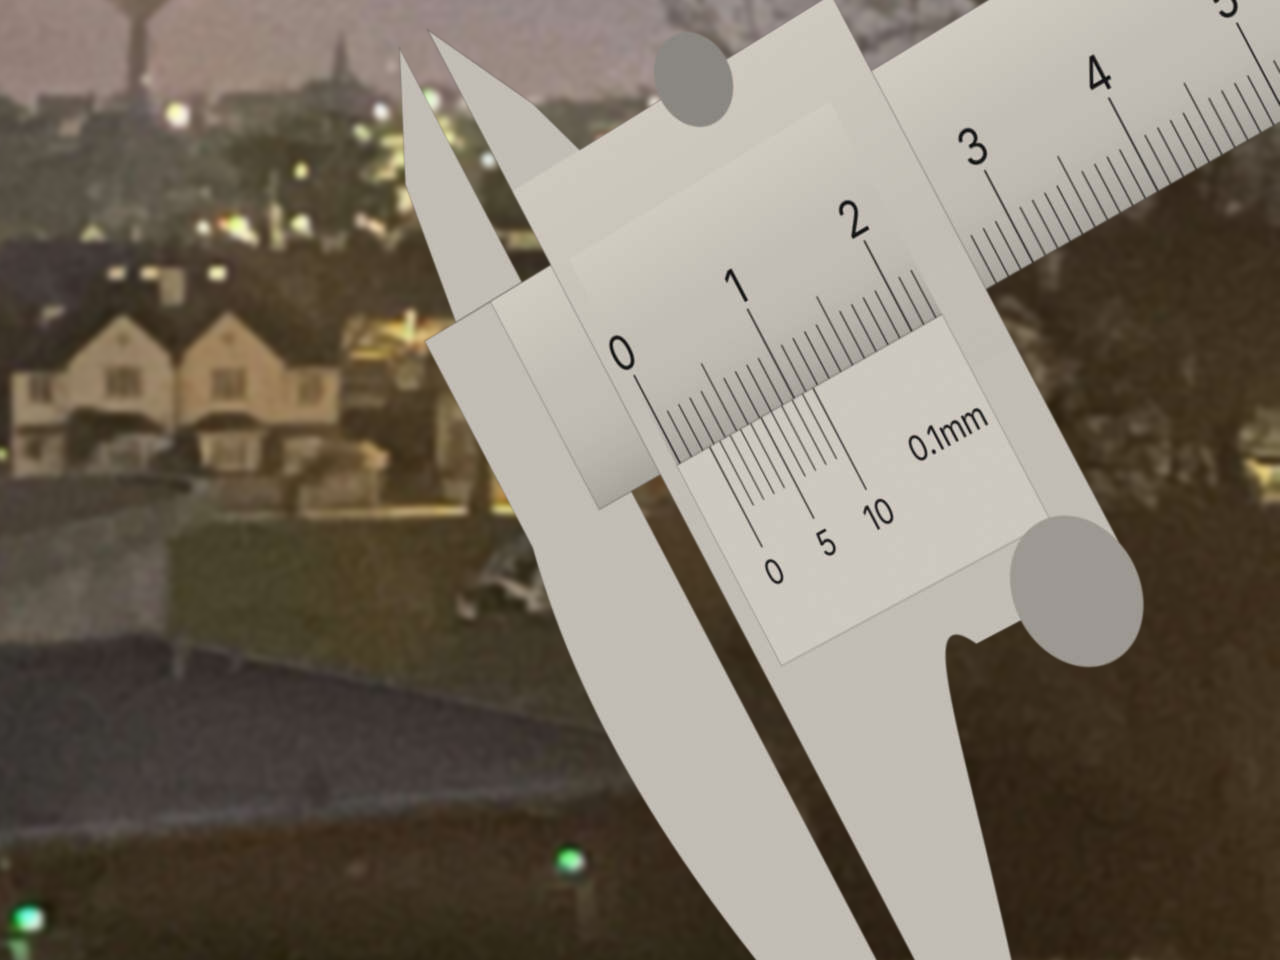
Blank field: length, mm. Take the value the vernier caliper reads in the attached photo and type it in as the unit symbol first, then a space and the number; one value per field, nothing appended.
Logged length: mm 2.6
